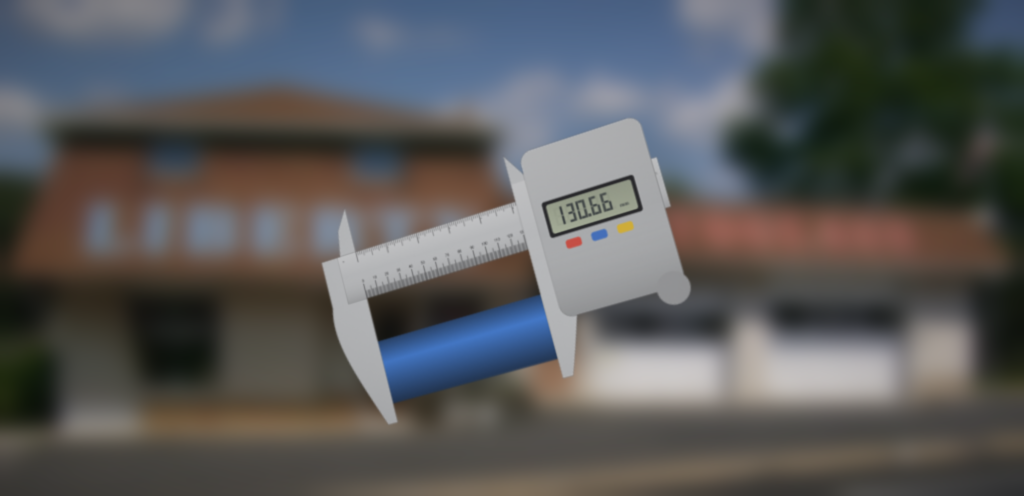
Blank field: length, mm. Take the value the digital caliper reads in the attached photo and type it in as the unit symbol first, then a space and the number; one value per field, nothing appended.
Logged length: mm 130.66
